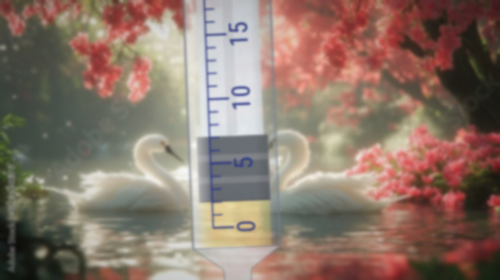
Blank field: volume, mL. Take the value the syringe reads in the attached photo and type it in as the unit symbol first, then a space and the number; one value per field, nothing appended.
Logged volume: mL 2
